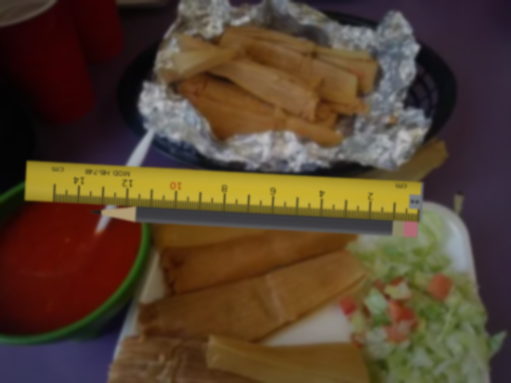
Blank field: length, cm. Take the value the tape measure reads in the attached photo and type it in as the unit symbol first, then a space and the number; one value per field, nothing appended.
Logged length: cm 13.5
